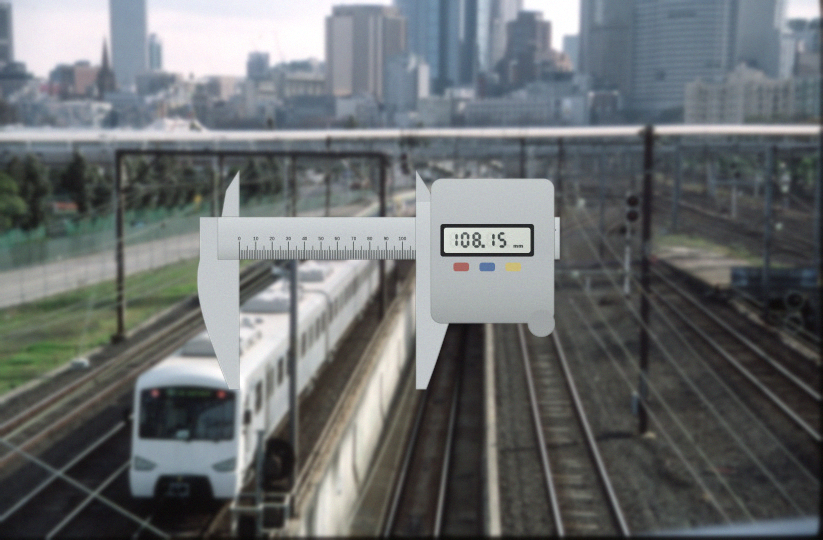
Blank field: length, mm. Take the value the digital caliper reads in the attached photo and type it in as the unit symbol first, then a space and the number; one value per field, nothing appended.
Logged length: mm 108.15
